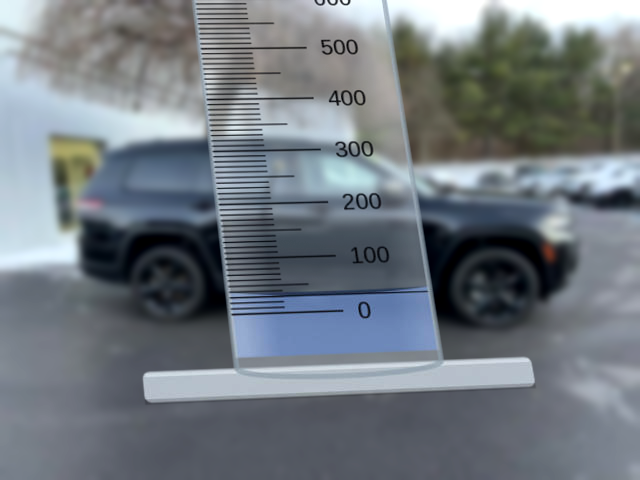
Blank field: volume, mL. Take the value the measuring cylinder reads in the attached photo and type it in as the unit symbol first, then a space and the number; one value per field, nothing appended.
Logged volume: mL 30
